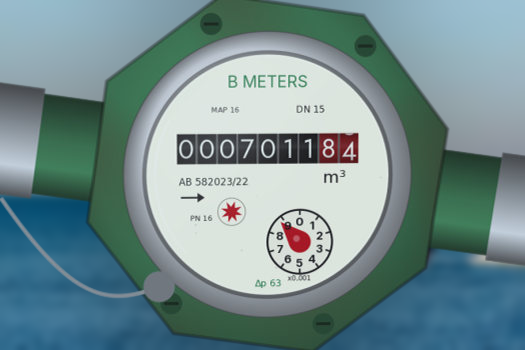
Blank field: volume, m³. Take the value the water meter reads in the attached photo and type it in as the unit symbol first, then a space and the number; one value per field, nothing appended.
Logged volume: m³ 7011.838
